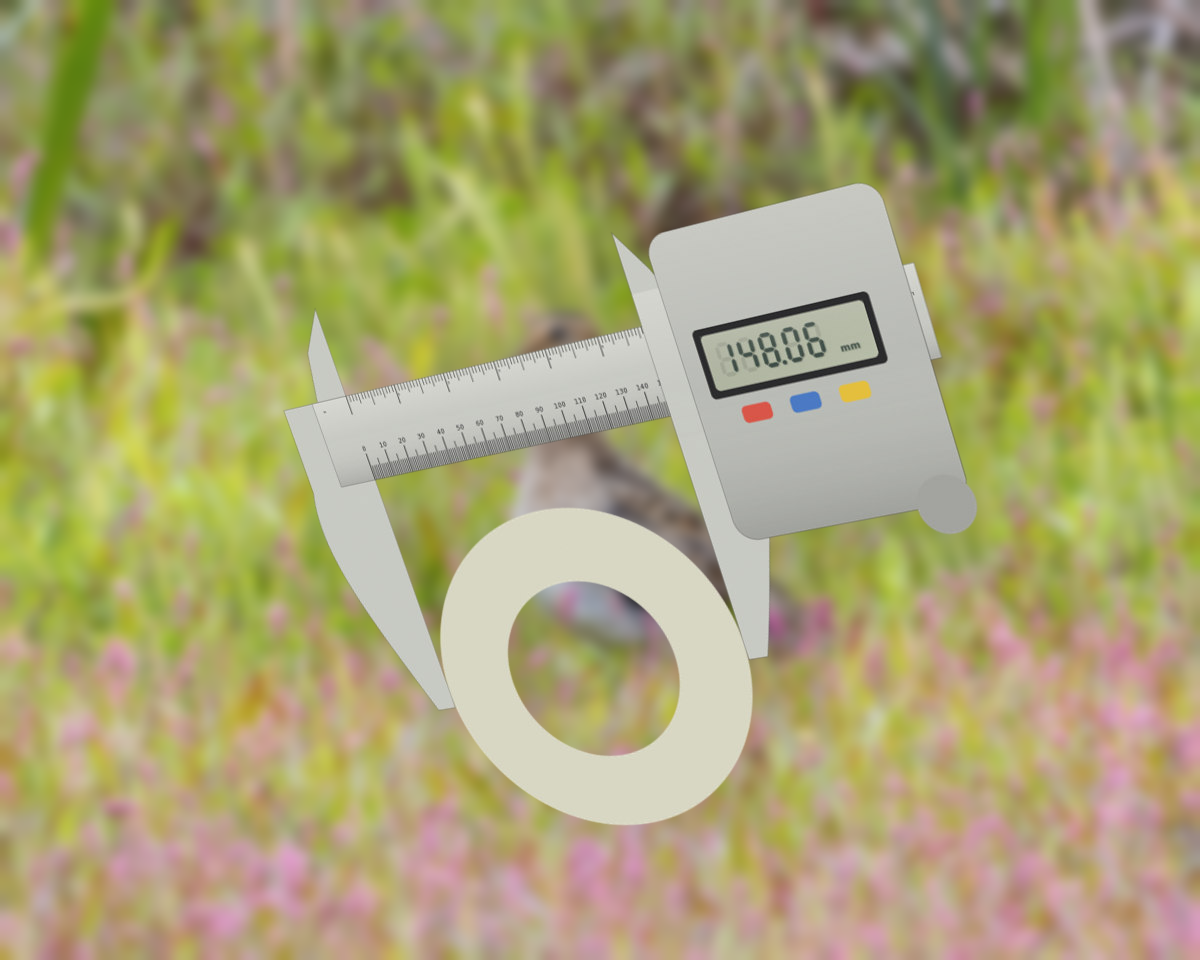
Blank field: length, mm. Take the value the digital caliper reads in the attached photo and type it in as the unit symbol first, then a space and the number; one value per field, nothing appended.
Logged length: mm 148.06
